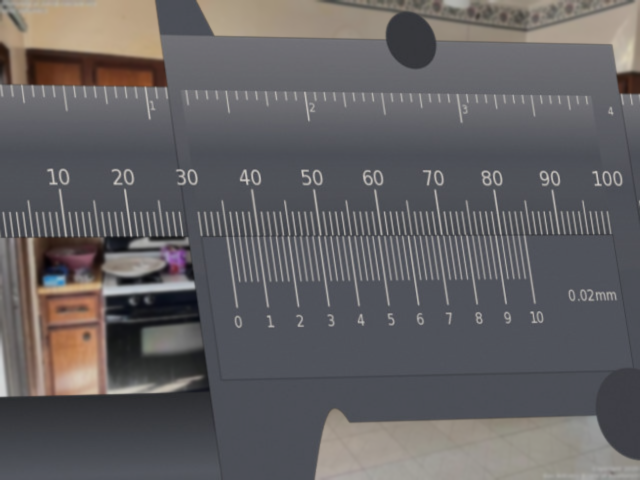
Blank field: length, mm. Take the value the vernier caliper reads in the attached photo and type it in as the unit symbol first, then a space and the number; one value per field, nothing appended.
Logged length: mm 35.0
